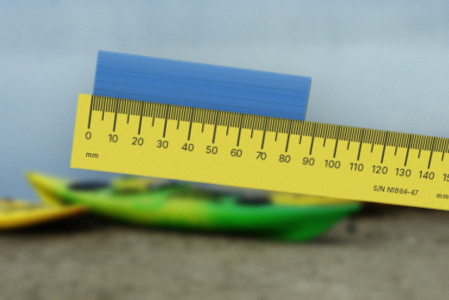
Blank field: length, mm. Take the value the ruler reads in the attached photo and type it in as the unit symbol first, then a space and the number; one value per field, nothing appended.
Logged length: mm 85
